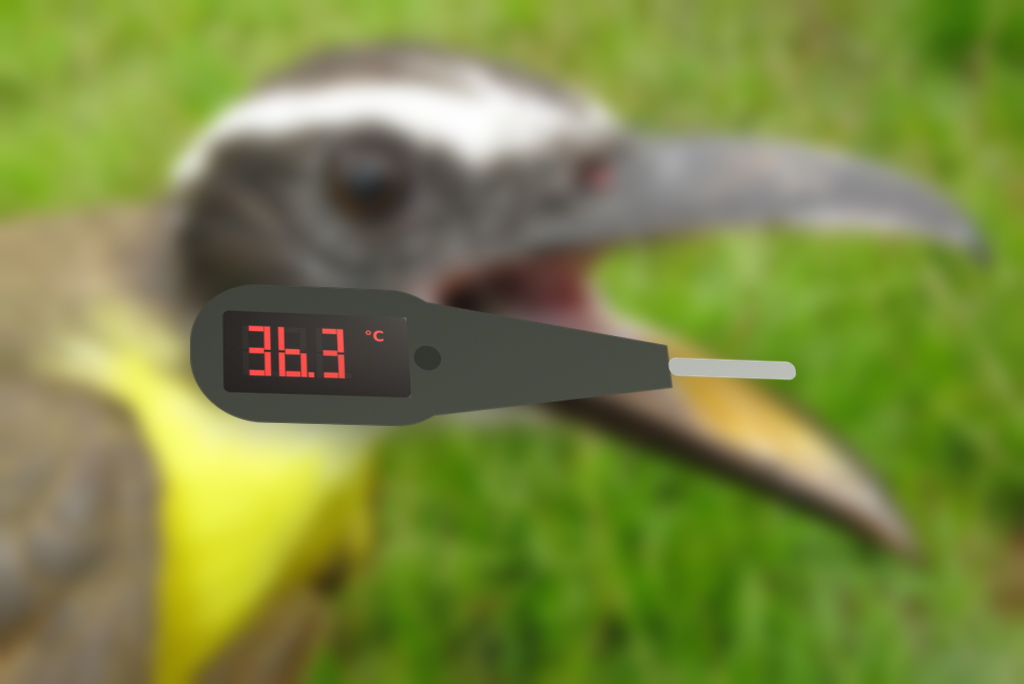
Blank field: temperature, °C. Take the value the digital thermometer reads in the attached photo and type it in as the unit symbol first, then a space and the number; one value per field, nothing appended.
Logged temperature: °C 36.3
